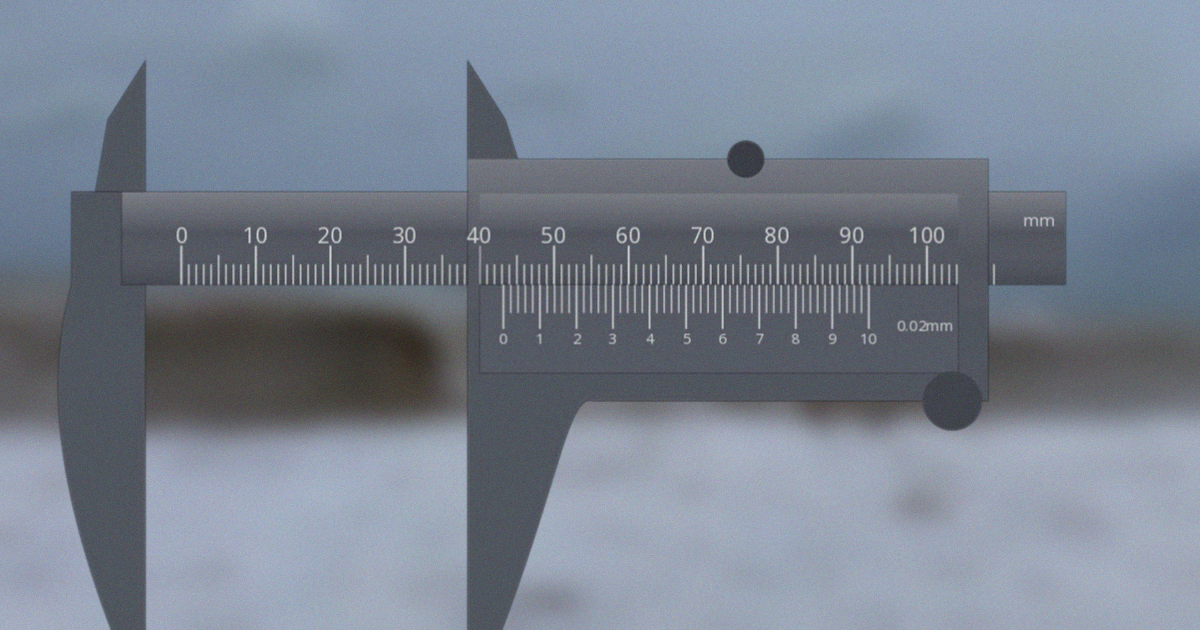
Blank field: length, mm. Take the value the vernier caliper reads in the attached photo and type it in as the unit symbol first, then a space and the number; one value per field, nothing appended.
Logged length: mm 43.2
